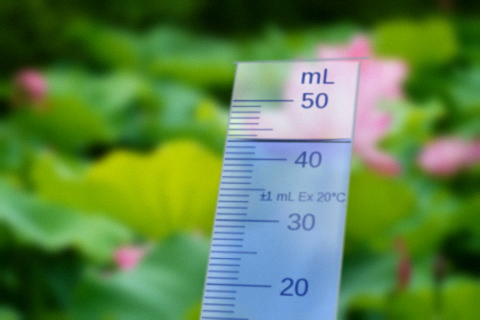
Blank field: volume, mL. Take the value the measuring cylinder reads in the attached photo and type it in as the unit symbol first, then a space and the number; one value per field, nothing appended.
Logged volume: mL 43
